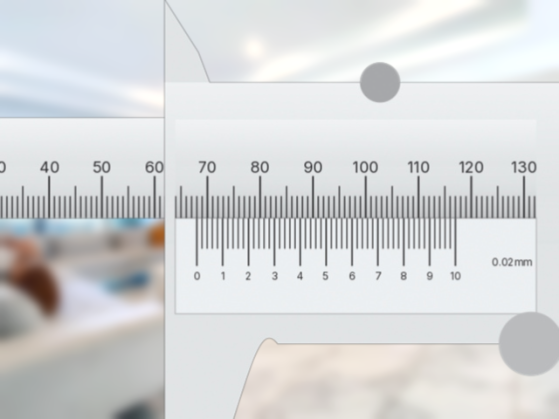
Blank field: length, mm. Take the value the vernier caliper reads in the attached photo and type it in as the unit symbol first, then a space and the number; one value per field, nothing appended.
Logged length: mm 68.0
